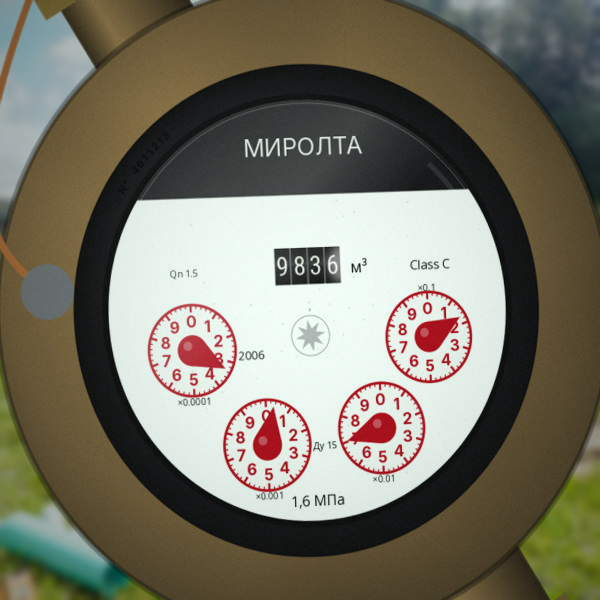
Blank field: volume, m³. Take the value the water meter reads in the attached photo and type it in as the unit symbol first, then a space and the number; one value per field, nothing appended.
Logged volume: m³ 9836.1703
